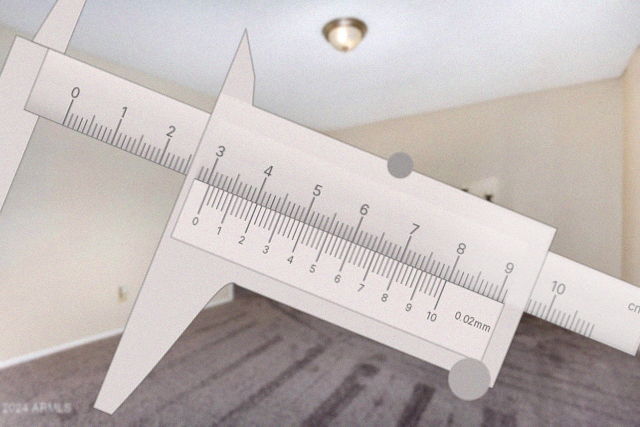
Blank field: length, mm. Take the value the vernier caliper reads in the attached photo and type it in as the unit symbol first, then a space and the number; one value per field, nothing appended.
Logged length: mm 30.5
